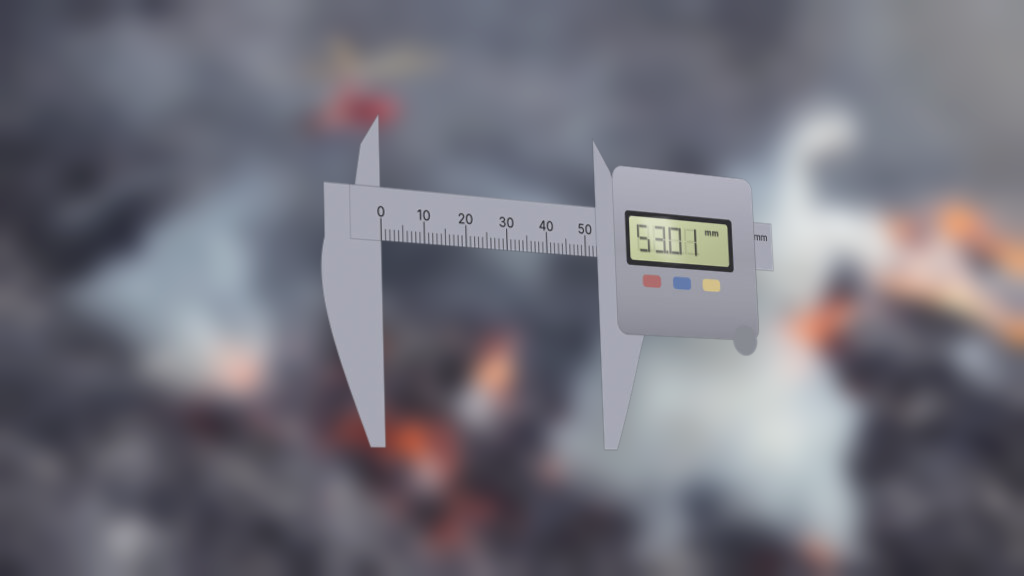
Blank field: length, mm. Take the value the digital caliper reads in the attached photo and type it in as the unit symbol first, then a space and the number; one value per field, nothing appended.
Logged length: mm 53.01
